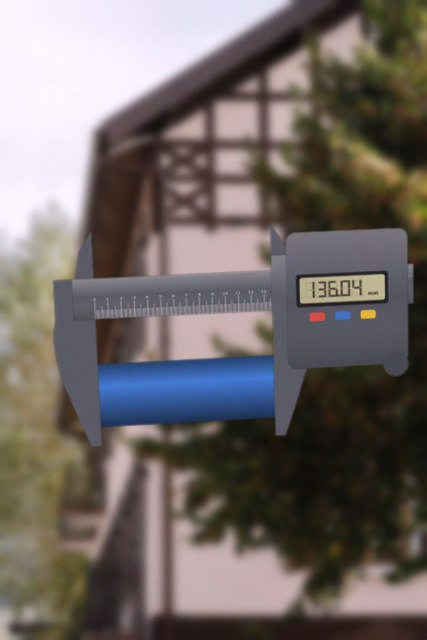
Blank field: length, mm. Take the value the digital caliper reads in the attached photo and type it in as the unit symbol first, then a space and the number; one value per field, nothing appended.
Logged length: mm 136.04
